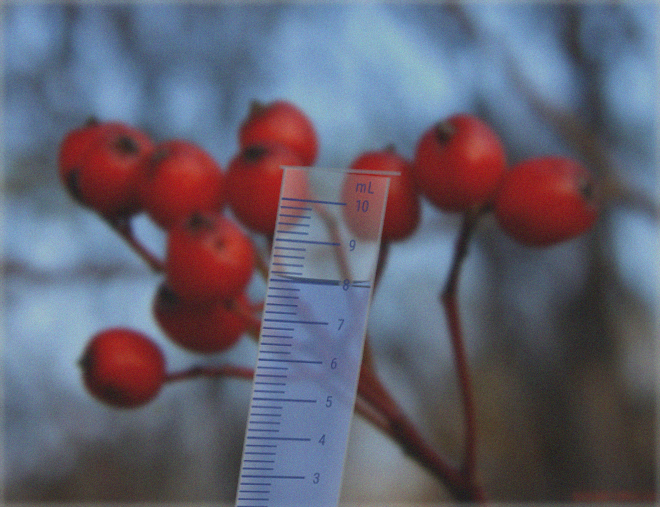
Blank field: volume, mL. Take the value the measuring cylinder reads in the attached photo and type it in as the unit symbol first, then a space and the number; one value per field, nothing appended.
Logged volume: mL 8
